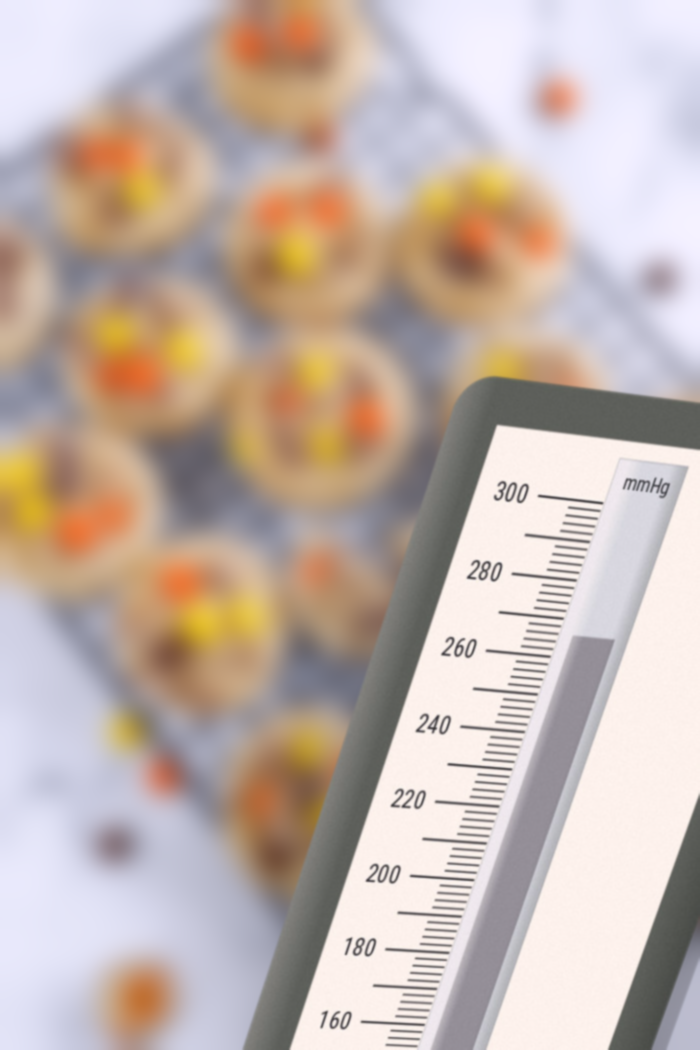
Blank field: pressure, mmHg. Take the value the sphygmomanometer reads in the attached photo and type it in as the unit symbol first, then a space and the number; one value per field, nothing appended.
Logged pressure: mmHg 266
